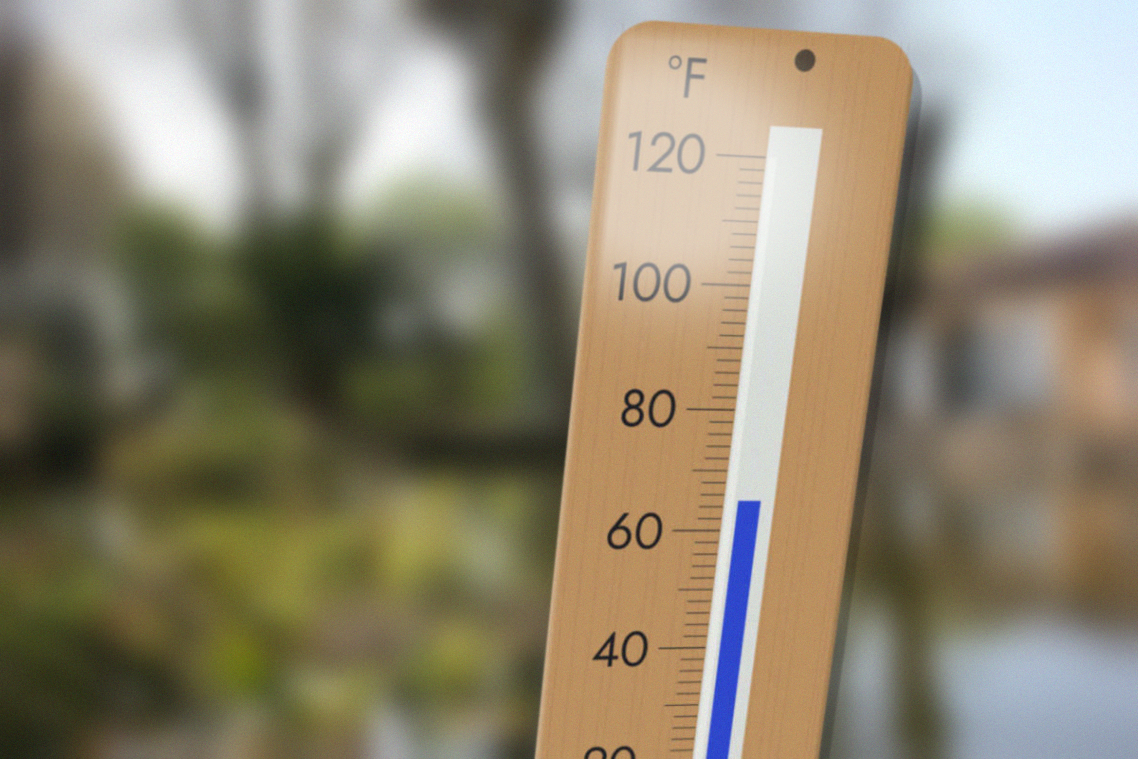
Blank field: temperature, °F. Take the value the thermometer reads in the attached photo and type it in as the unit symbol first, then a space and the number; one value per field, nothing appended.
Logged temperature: °F 65
